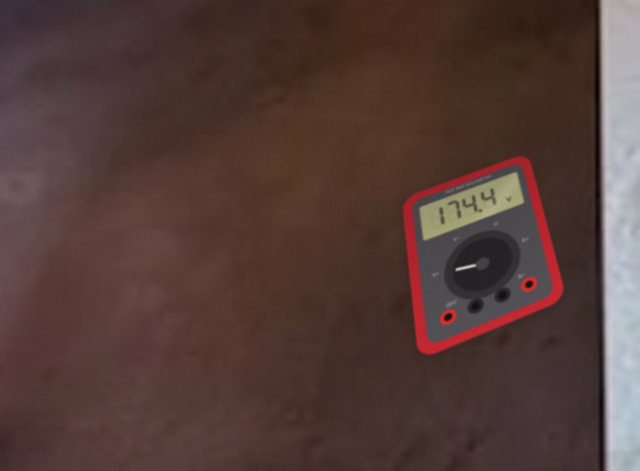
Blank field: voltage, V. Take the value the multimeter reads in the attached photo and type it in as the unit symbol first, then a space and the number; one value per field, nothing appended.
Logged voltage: V 174.4
